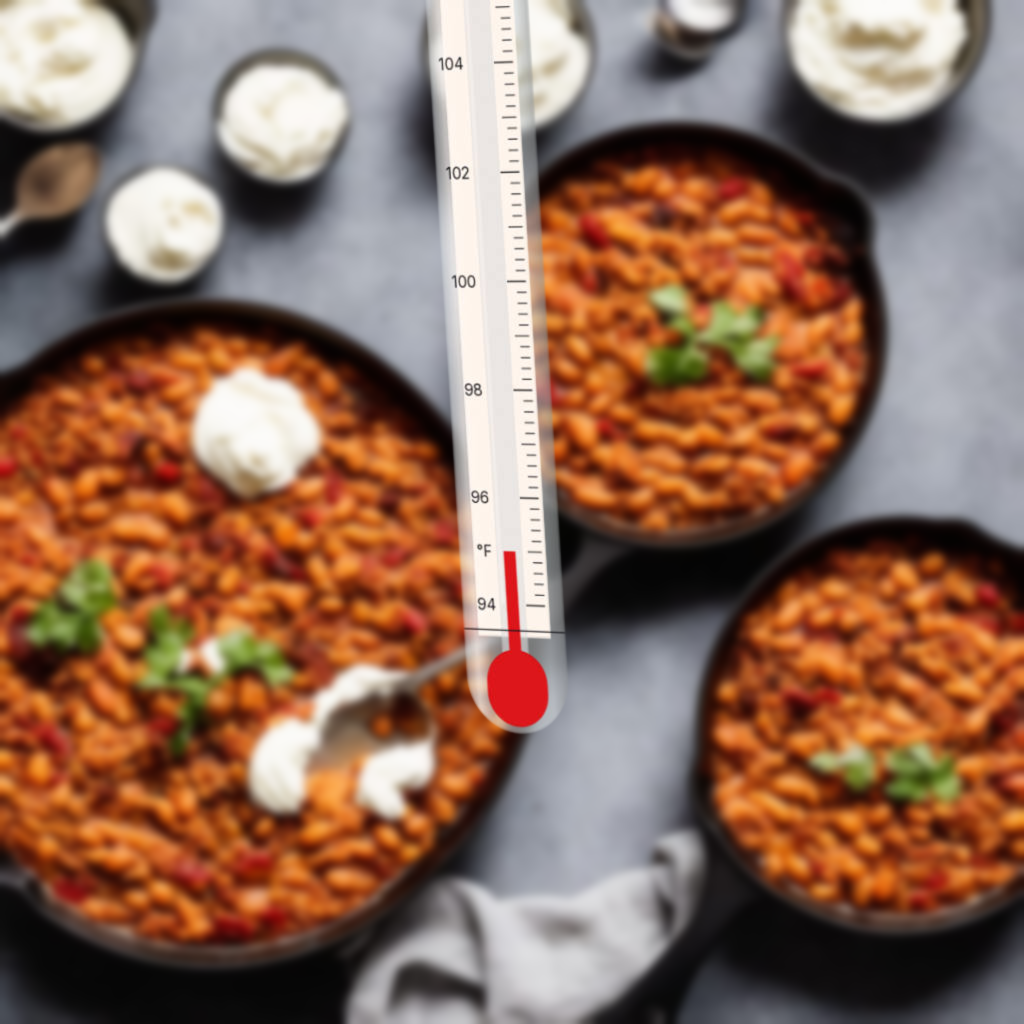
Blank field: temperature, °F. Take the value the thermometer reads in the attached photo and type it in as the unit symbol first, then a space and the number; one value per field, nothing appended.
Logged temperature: °F 95
